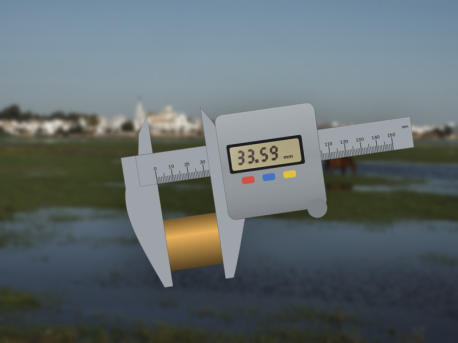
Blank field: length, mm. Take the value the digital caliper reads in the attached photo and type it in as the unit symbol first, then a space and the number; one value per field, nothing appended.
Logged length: mm 33.59
